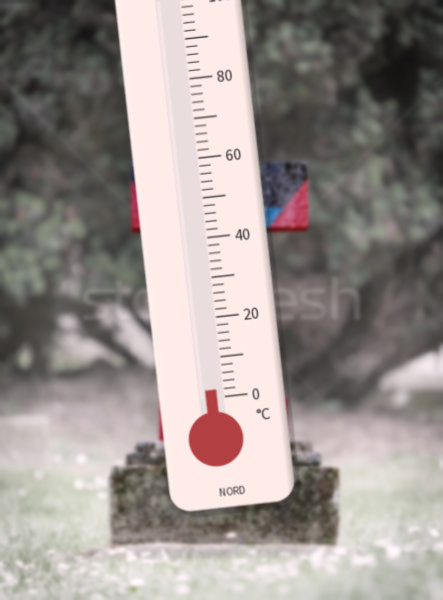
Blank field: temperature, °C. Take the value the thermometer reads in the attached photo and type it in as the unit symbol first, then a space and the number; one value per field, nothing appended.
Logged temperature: °C 2
